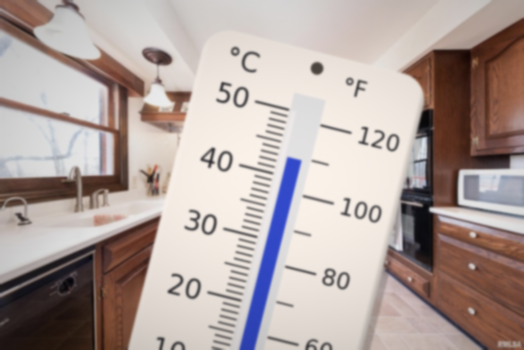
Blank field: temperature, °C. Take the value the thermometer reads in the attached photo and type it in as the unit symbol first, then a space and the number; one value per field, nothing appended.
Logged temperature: °C 43
